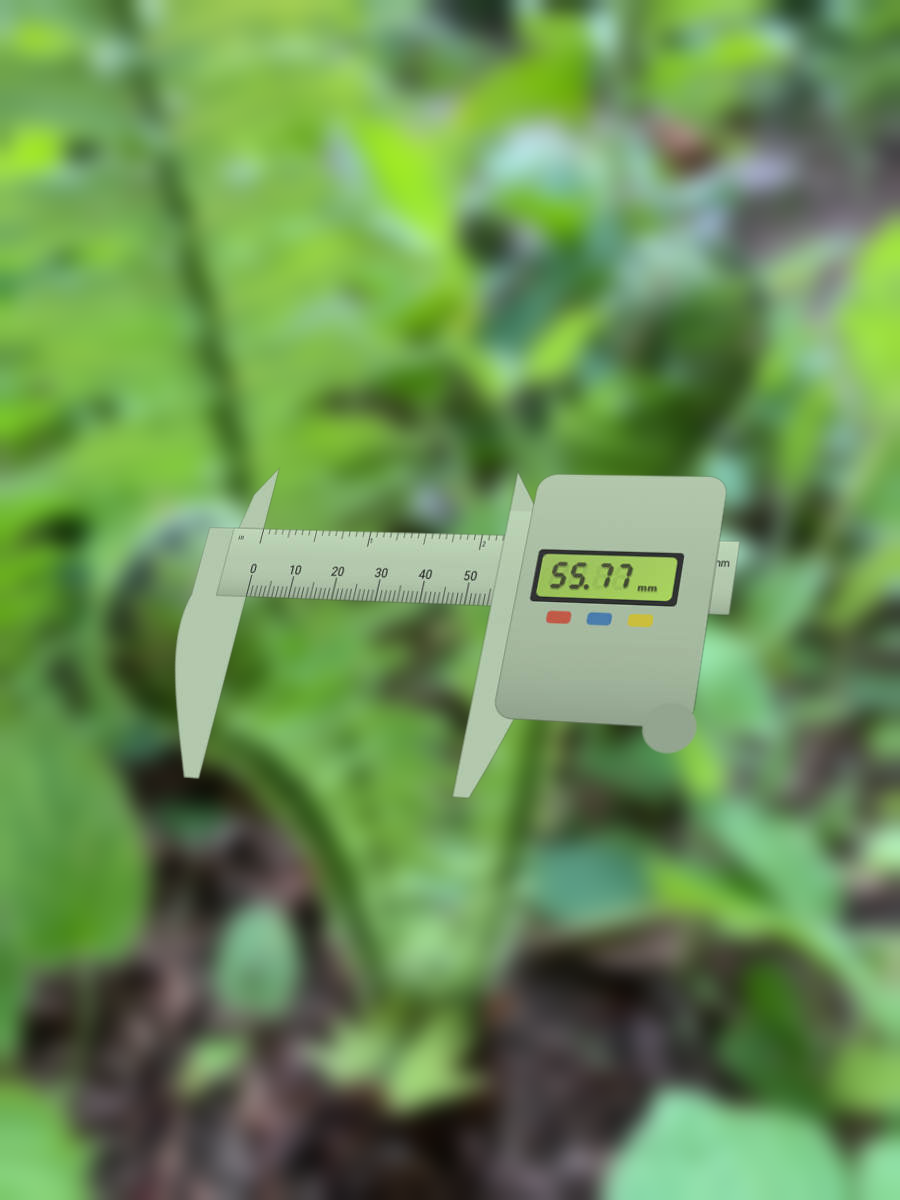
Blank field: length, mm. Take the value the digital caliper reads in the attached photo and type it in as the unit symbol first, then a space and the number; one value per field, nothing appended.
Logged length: mm 55.77
